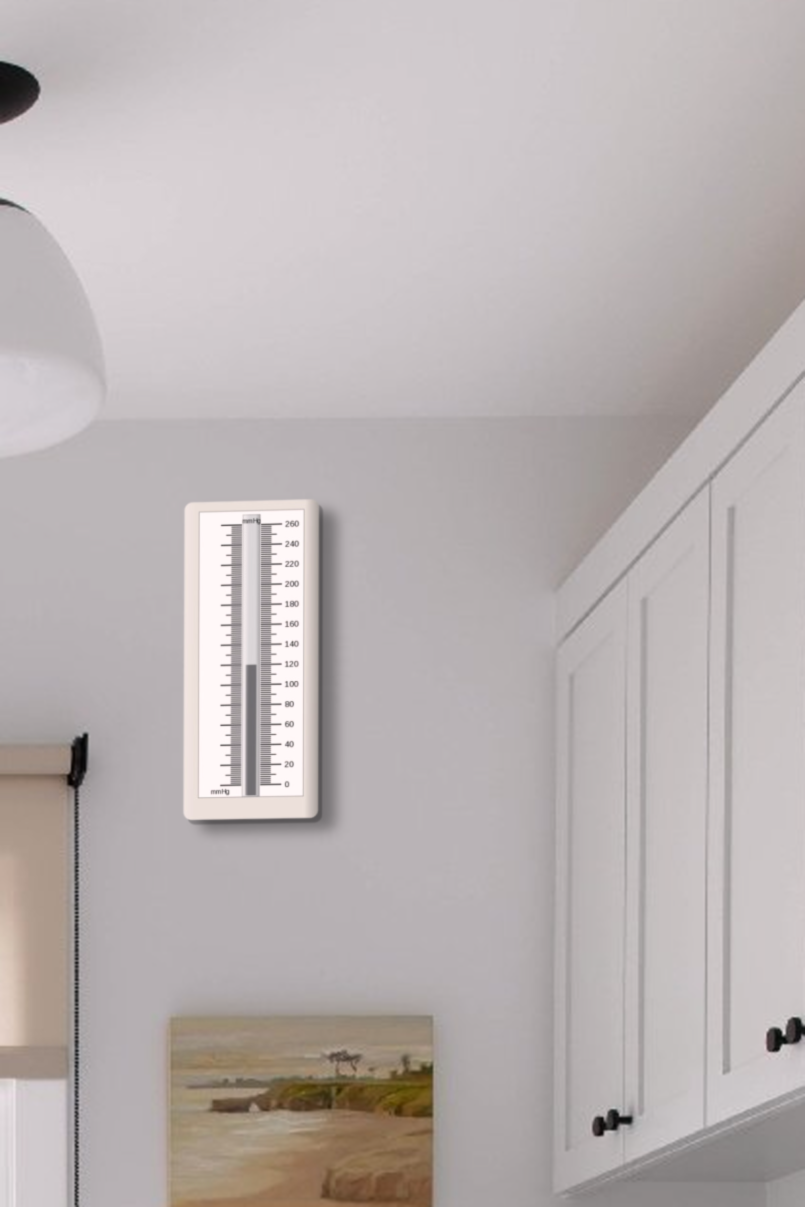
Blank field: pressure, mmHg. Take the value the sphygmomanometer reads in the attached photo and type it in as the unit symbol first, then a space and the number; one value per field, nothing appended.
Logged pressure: mmHg 120
